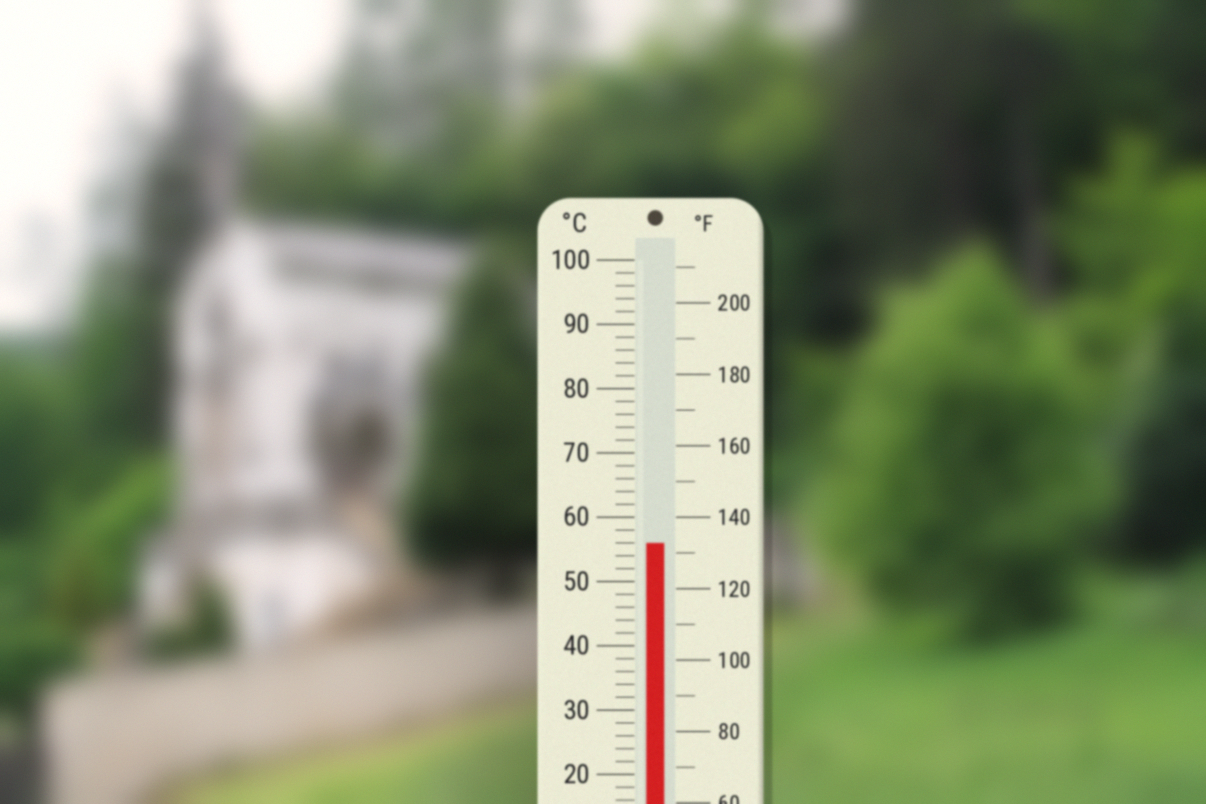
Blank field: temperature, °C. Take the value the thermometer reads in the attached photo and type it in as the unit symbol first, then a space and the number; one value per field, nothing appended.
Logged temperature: °C 56
